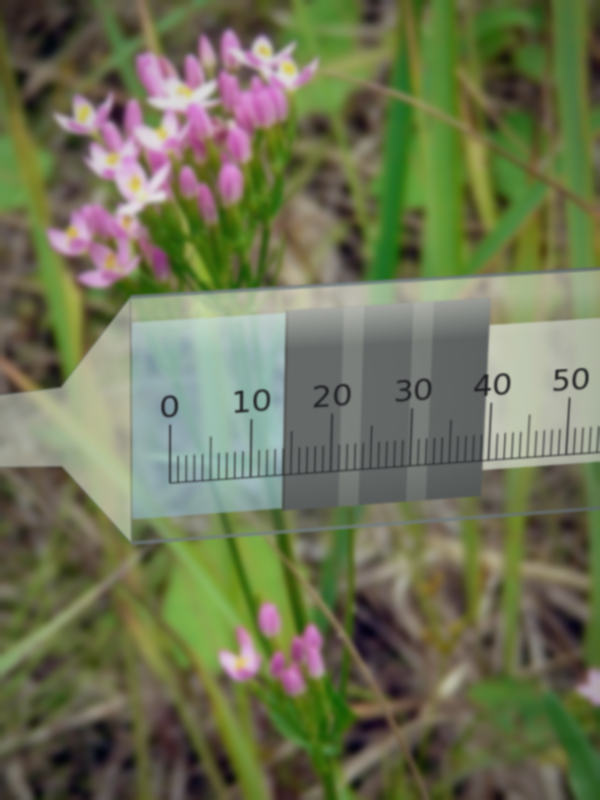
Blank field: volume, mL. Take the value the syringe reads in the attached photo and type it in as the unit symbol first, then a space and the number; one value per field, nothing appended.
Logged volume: mL 14
